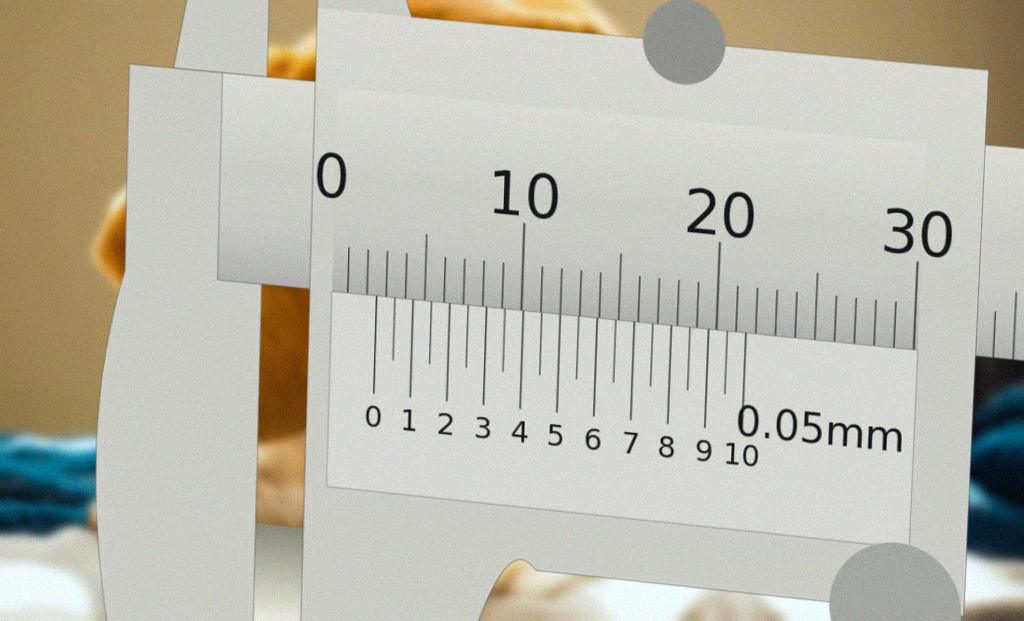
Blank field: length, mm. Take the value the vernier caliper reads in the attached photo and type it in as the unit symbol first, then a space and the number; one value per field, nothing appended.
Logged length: mm 2.5
